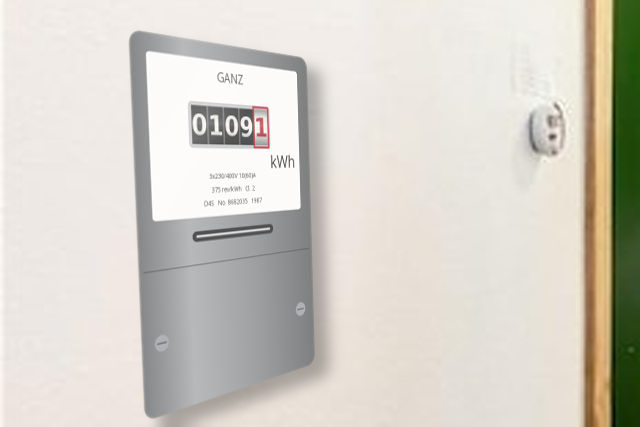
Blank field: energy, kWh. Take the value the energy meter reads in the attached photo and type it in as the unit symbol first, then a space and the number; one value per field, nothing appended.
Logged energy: kWh 109.1
